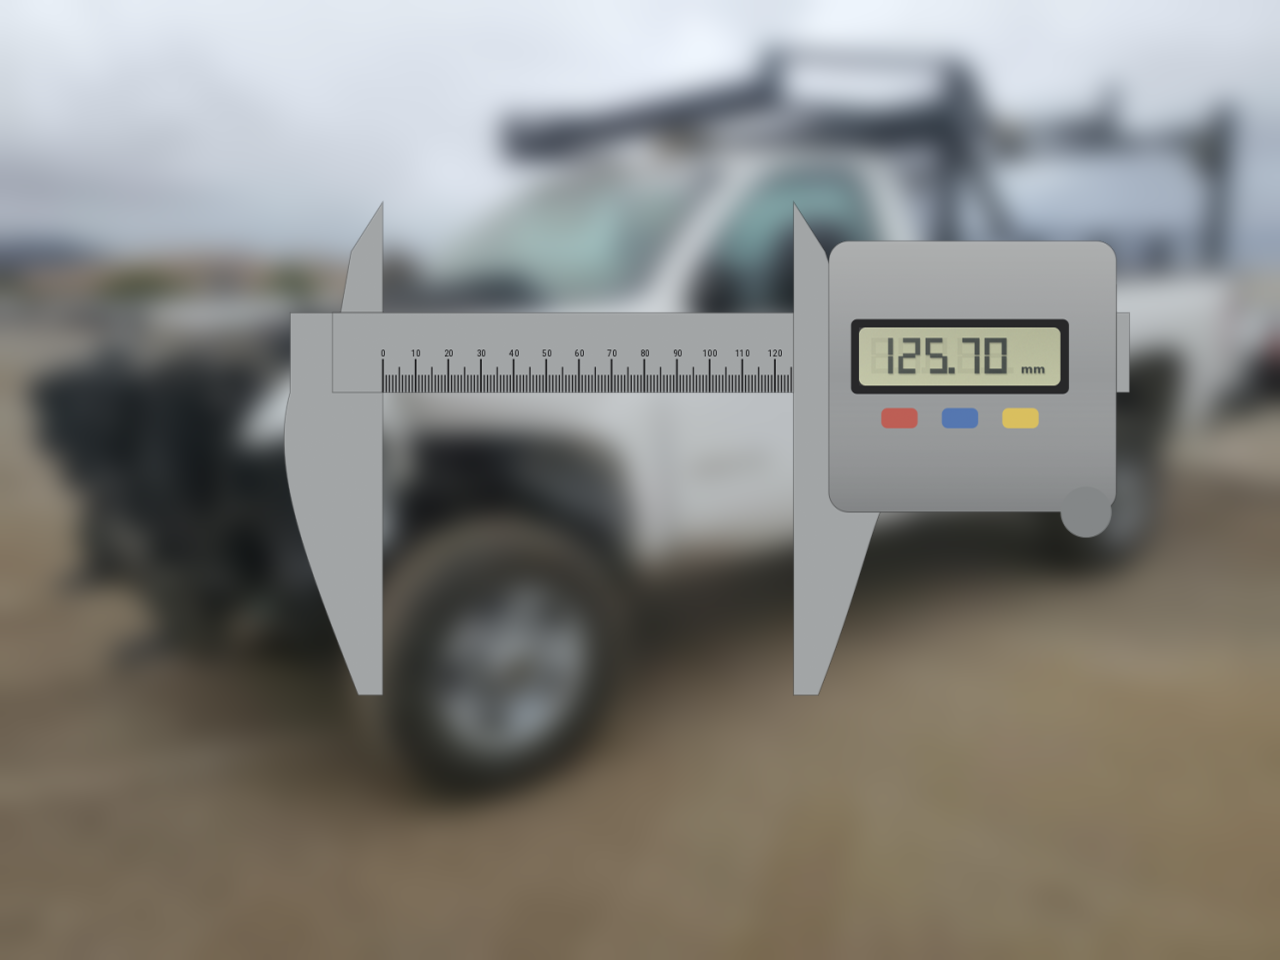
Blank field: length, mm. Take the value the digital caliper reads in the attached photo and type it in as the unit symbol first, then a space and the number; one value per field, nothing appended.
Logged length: mm 125.70
